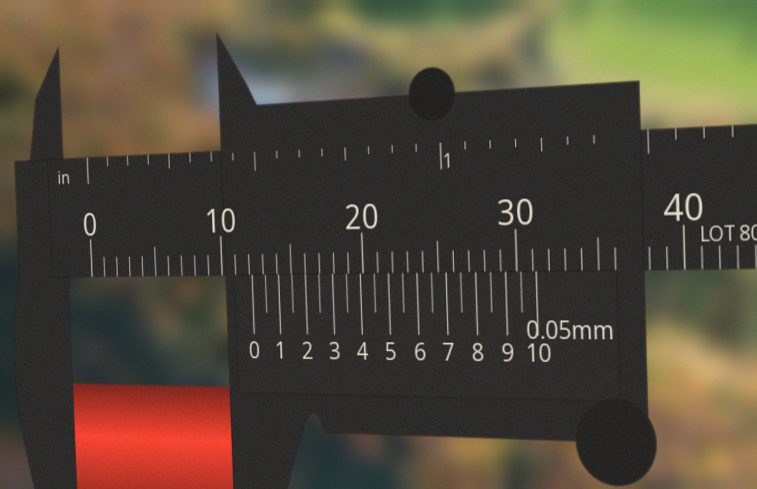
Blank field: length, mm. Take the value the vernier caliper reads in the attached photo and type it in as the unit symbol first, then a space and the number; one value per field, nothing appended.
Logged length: mm 12.2
